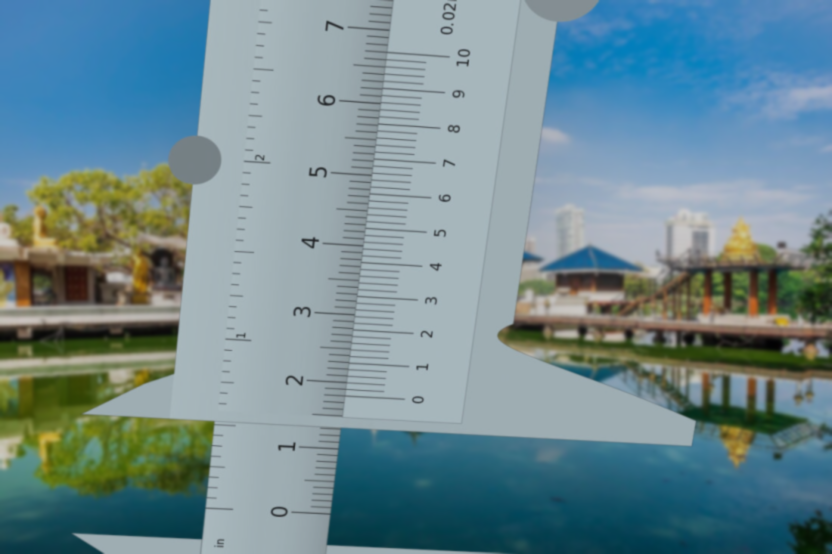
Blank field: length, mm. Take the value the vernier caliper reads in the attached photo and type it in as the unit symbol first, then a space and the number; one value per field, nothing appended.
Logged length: mm 18.0
